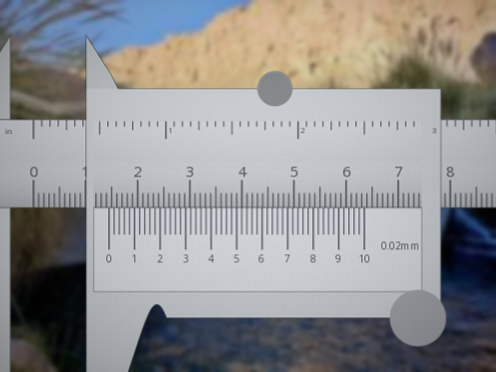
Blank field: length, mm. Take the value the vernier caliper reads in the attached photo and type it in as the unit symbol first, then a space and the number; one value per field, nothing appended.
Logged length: mm 14.5
